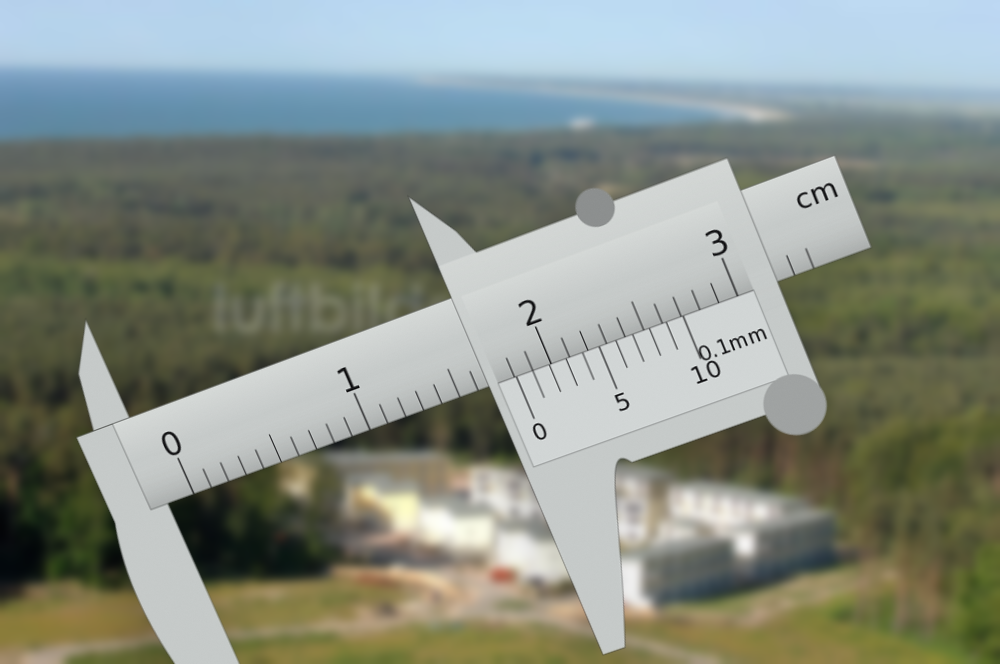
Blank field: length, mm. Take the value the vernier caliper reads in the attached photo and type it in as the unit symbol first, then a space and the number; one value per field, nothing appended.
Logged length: mm 18.1
